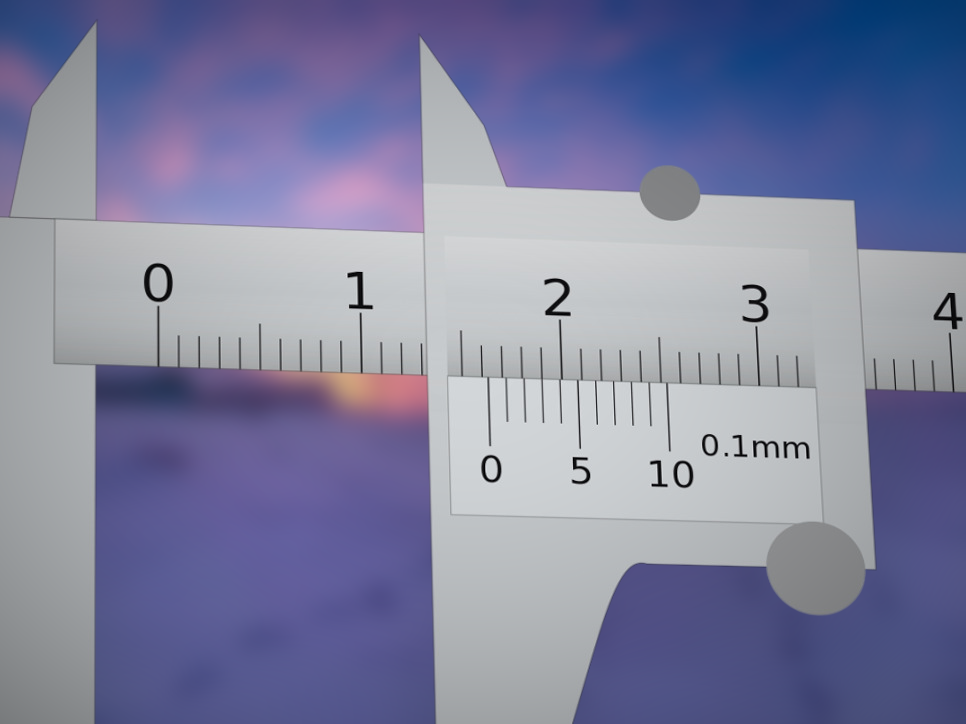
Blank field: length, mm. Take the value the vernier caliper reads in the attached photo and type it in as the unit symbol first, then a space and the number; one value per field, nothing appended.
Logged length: mm 16.3
